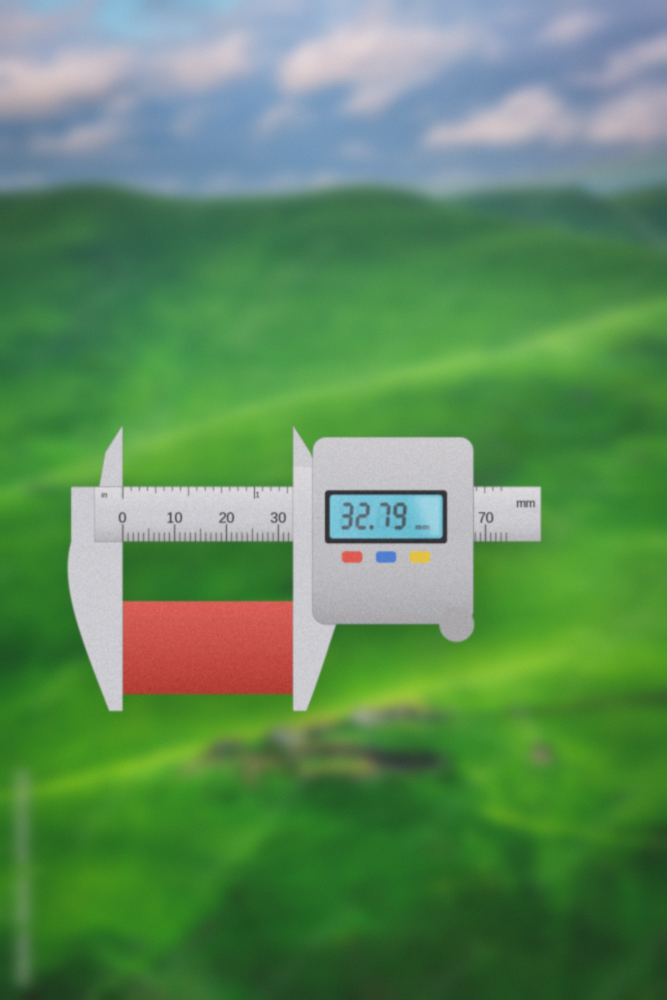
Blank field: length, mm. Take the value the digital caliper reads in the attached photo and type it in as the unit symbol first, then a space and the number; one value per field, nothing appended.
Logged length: mm 32.79
